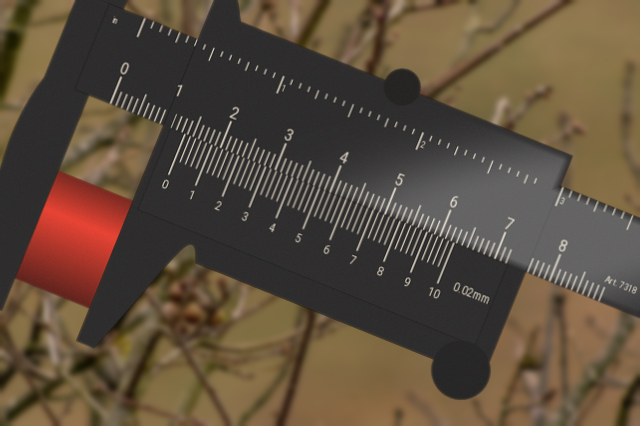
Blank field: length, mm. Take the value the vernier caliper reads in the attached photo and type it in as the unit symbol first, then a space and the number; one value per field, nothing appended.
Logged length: mm 13.6
